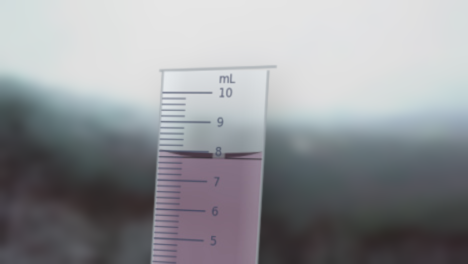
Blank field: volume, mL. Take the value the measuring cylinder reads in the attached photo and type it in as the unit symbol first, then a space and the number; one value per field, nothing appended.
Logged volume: mL 7.8
